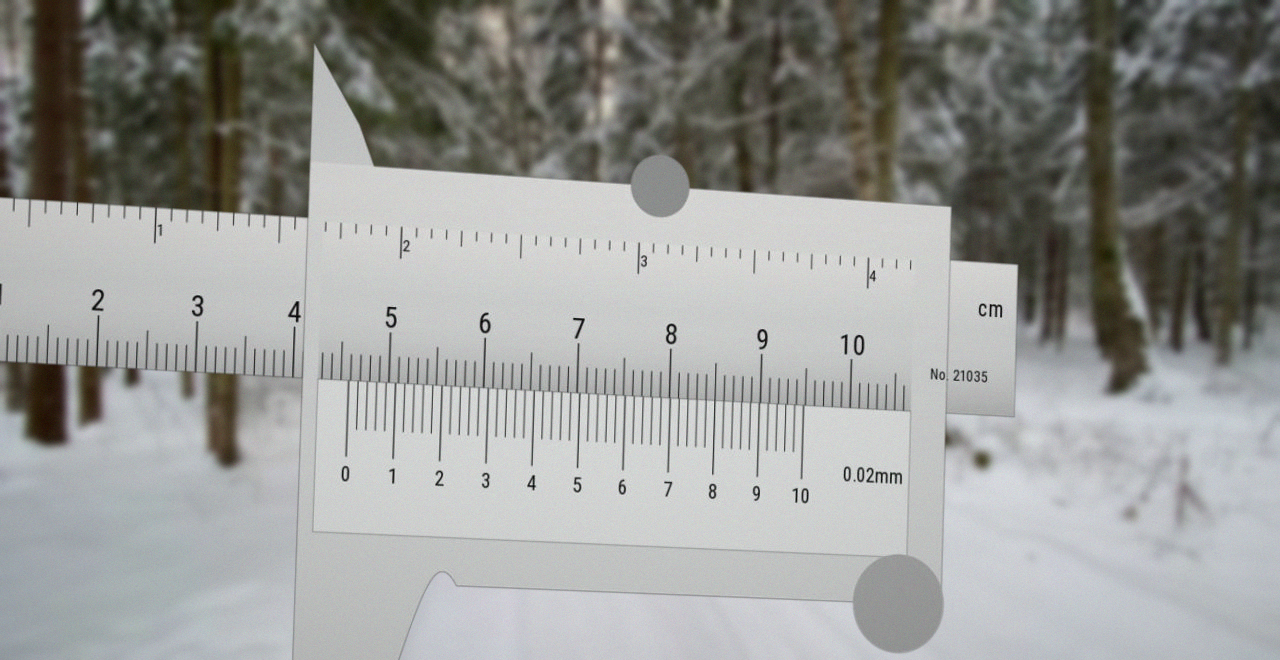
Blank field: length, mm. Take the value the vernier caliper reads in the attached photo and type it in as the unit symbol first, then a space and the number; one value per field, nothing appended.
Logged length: mm 45.8
